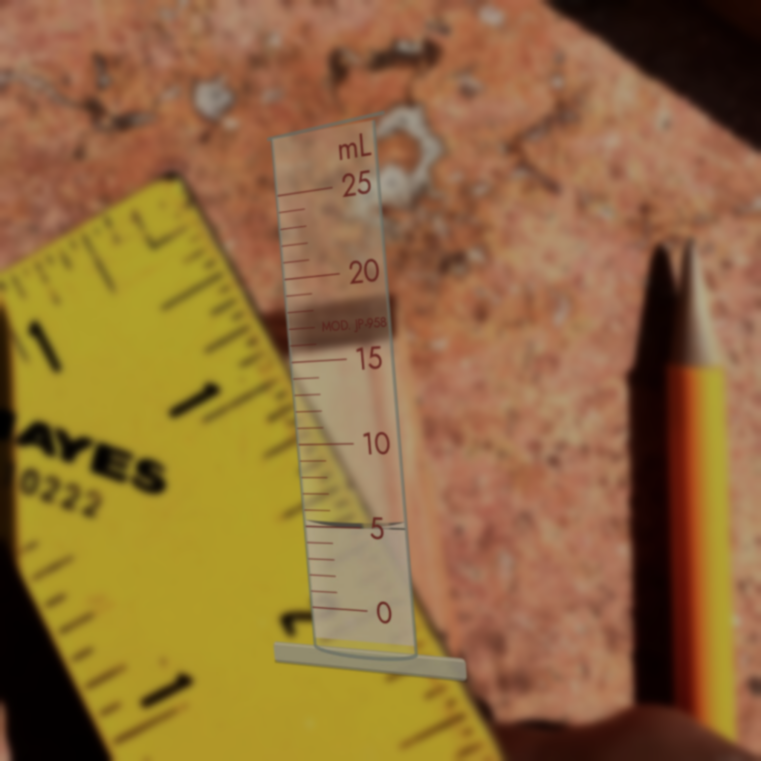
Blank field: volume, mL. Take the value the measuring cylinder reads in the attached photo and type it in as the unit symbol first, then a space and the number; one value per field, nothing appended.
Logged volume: mL 5
